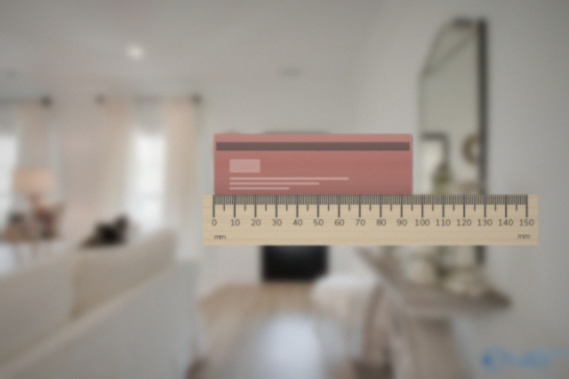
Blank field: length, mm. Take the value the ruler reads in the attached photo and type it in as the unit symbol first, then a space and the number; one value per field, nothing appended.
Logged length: mm 95
